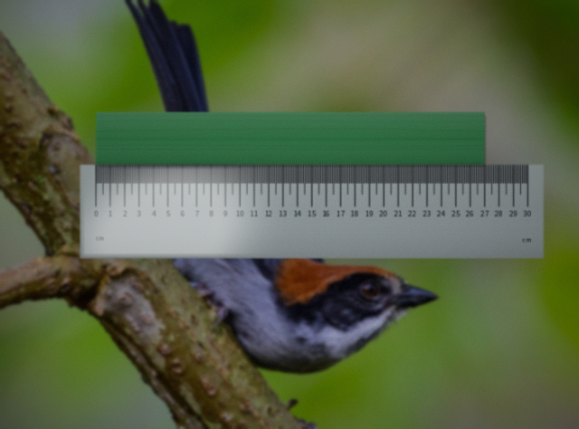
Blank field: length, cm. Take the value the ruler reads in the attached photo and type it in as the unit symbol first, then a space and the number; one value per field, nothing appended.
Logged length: cm 27
